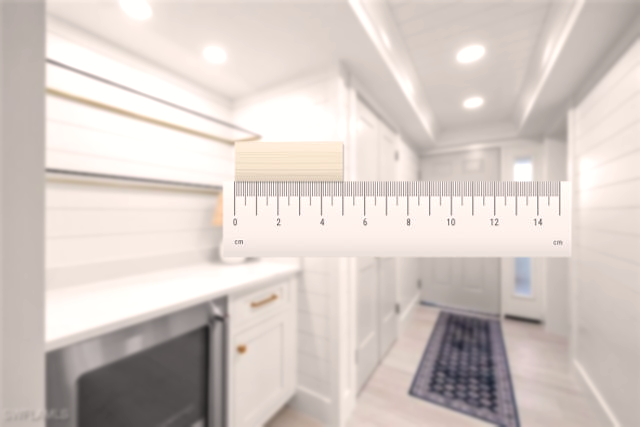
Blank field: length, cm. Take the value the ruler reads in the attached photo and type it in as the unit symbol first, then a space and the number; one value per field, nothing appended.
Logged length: cm 5
